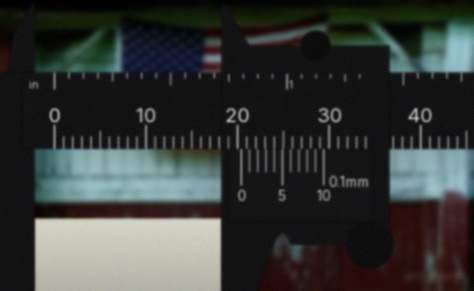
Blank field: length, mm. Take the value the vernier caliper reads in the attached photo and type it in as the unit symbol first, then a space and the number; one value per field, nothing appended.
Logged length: mm 20.4
